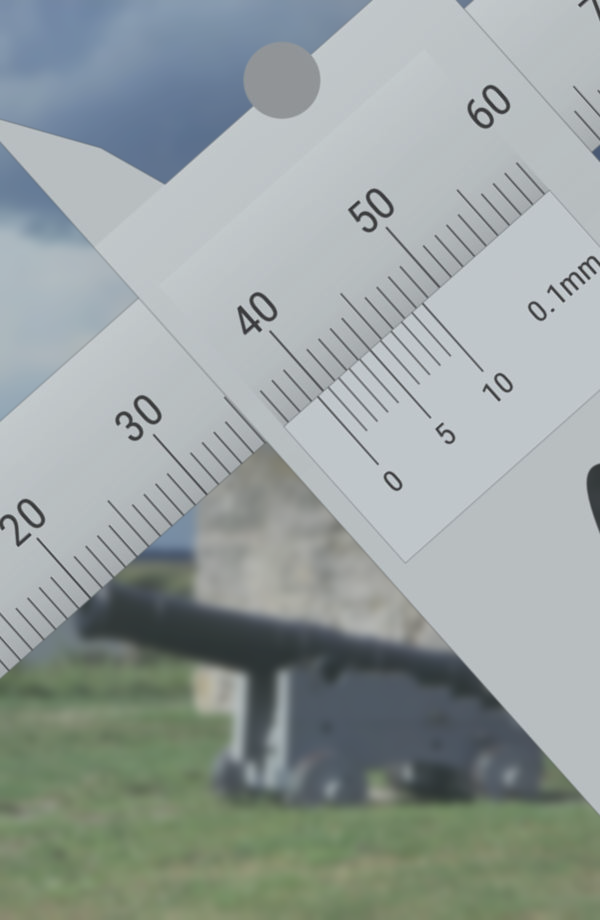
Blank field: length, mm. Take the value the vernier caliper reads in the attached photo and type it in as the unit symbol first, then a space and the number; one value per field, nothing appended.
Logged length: mm 39.5
